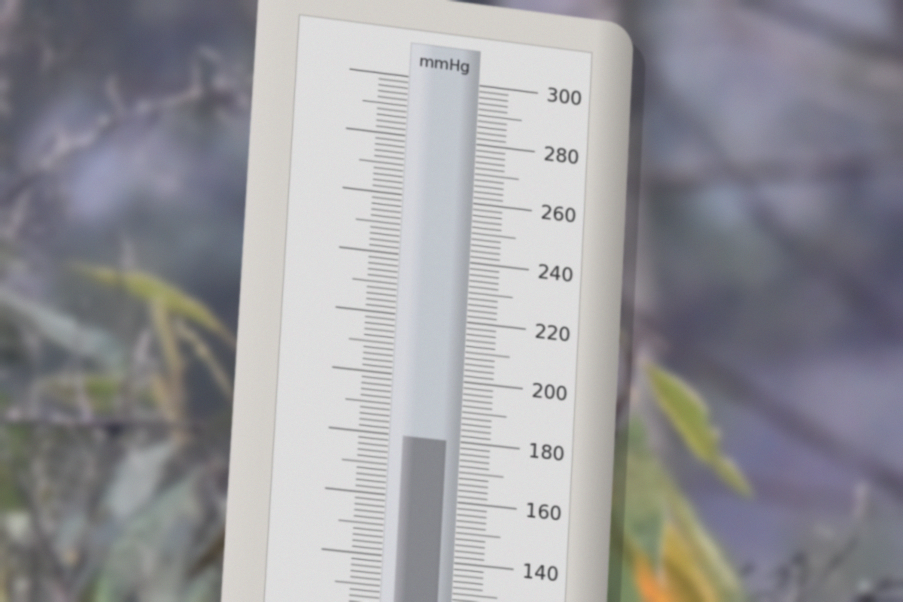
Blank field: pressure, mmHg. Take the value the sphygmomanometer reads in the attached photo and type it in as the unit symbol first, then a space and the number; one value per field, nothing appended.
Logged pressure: mmHg 180
